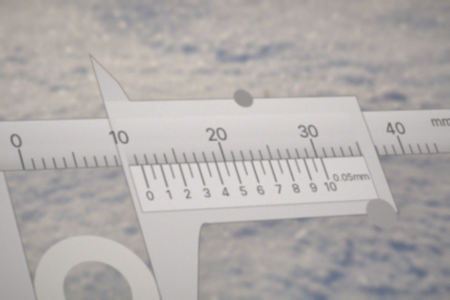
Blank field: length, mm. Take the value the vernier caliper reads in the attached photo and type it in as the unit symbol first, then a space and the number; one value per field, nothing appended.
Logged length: mm 11.4
